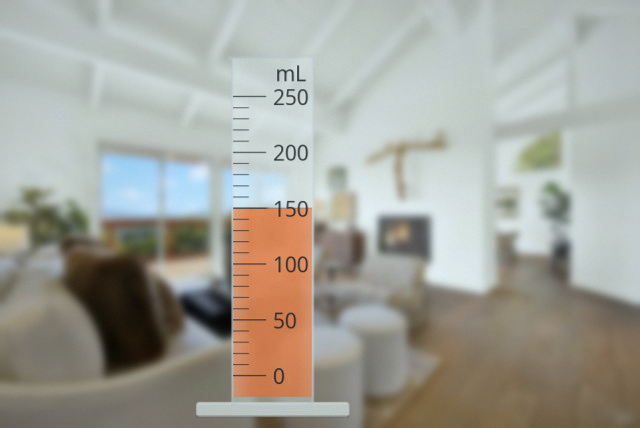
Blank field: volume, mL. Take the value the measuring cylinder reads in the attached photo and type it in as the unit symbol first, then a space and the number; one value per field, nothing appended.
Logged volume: mL 150
